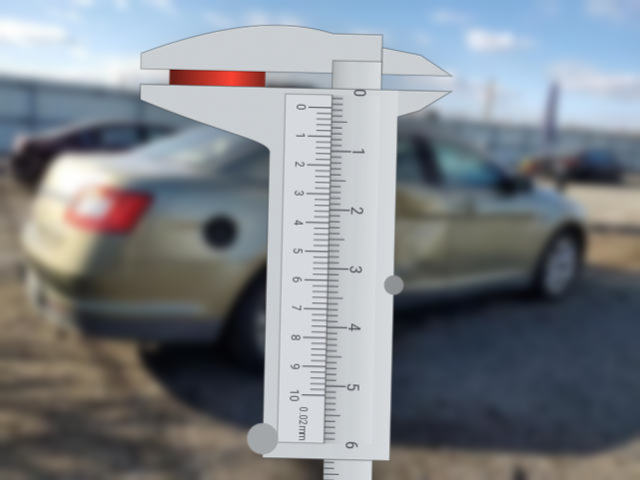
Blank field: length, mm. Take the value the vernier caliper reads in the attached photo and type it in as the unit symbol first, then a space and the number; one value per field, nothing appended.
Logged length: mm 2.6
